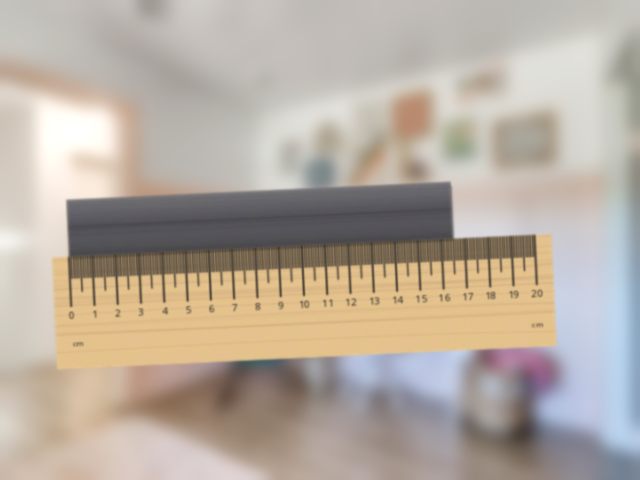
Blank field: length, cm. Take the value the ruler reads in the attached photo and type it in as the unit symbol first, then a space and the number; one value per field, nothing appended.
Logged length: cm 16.5
